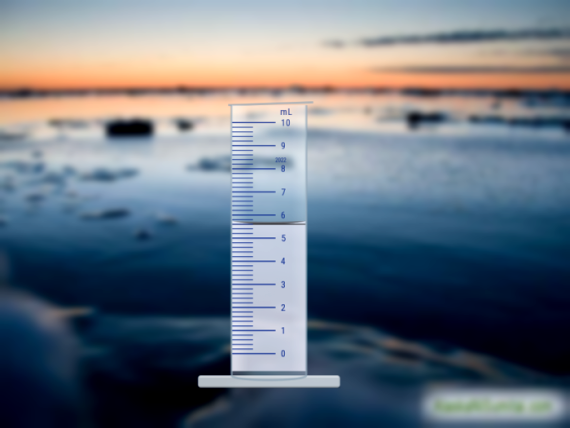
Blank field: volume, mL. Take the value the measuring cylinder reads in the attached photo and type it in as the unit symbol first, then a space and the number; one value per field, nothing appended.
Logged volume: mL 5.6
